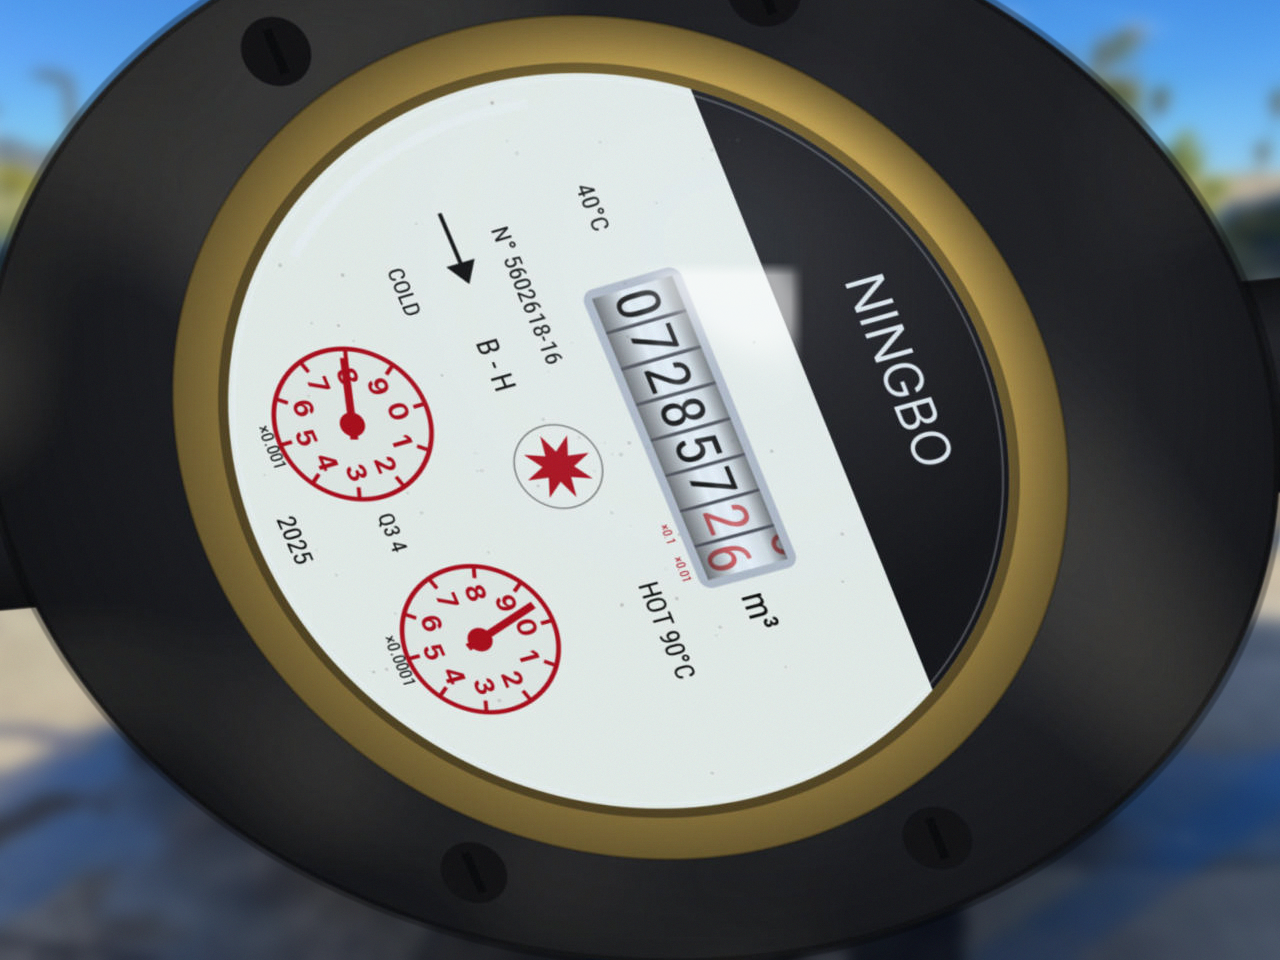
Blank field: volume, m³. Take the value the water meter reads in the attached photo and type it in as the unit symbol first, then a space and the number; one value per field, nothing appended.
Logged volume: m³ 72857.2579
